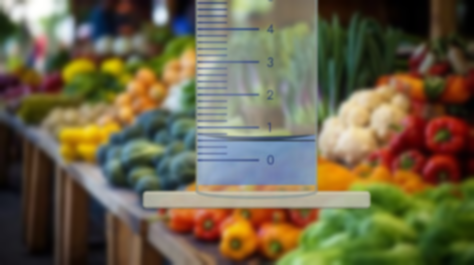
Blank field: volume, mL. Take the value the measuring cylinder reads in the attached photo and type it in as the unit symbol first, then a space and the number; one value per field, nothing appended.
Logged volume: mL 0.6
